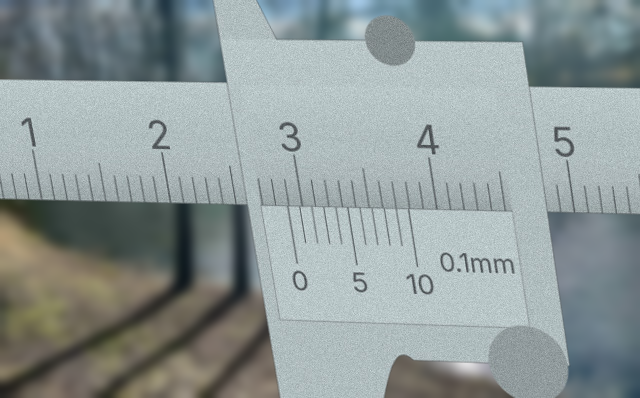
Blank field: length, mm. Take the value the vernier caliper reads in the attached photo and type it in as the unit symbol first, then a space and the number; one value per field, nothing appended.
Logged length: mm 28.9
